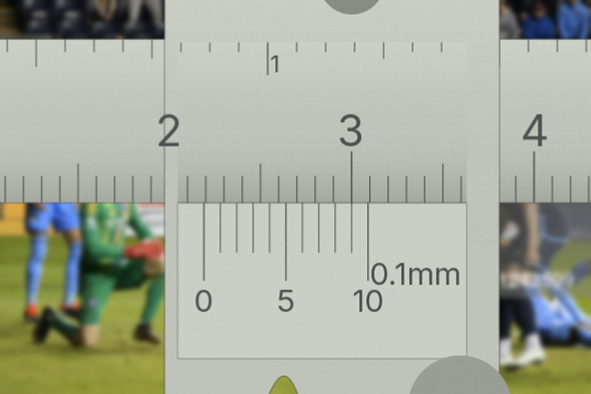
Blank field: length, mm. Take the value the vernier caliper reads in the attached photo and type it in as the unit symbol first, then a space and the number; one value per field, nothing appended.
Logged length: mm 21.9
